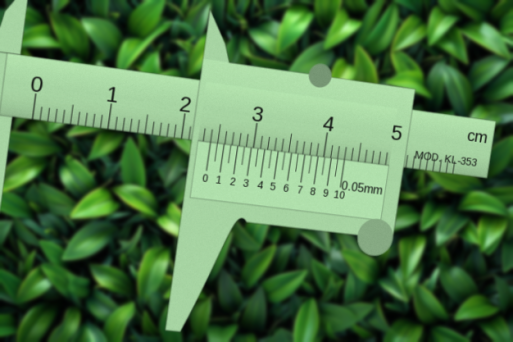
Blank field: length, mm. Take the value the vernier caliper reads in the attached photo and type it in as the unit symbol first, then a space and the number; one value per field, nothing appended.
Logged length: mm 24.0
